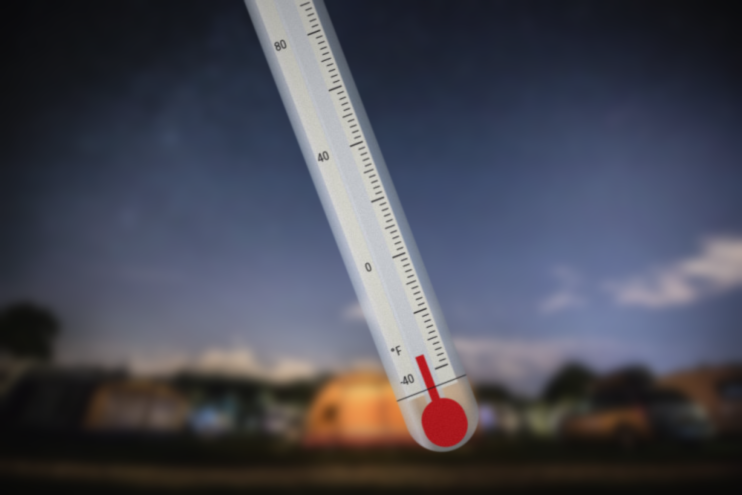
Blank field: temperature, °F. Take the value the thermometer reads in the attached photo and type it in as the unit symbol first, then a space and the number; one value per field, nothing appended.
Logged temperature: °F -34
